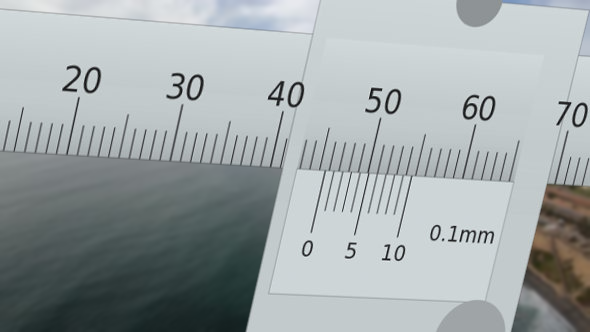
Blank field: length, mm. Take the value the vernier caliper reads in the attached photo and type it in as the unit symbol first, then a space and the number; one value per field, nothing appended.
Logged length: mm 45.6
